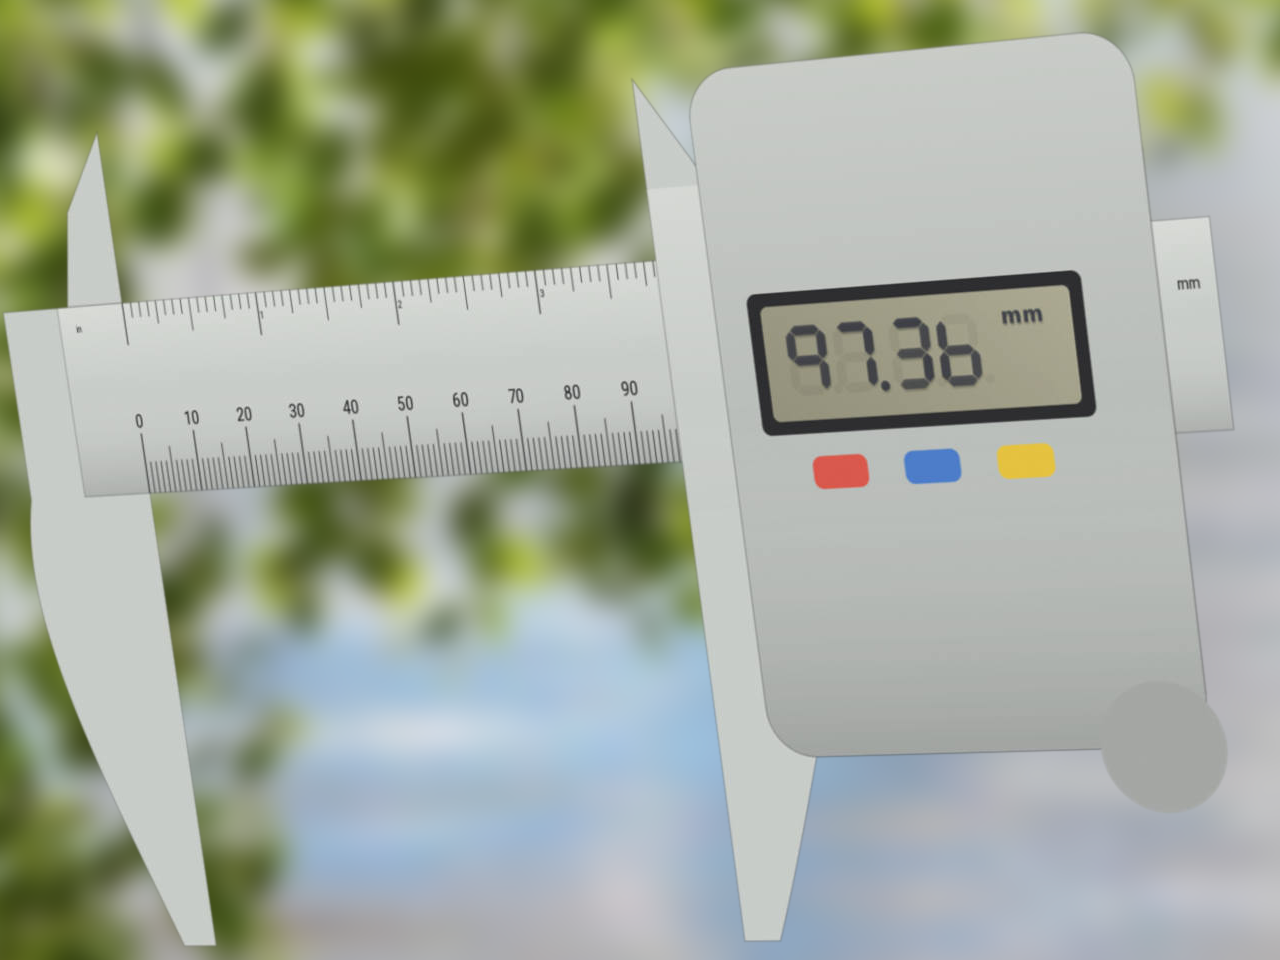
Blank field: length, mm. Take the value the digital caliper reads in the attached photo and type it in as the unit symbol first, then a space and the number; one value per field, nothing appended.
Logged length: mm 97.36
